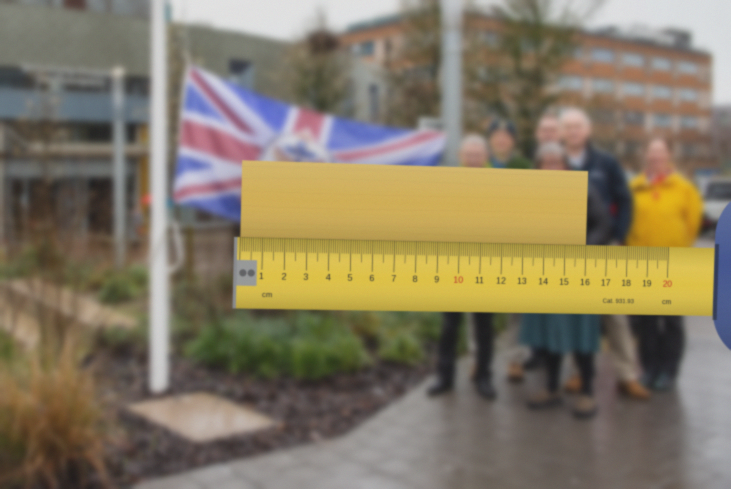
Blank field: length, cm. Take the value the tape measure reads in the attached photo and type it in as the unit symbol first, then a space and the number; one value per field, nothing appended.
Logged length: cm 16
